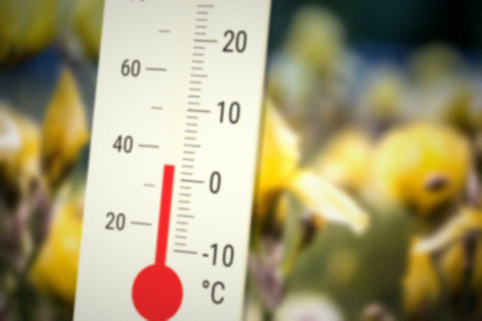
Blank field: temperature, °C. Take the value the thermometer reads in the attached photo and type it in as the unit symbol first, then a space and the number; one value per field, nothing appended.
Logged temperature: °C 2
